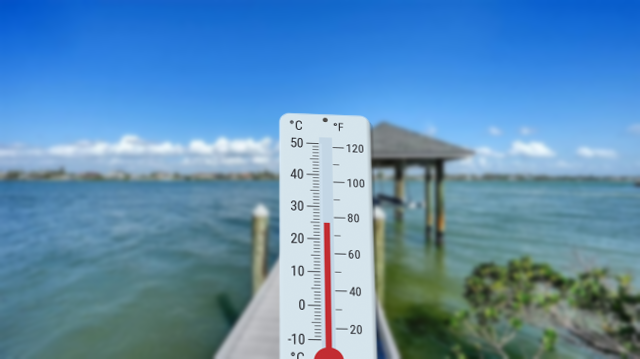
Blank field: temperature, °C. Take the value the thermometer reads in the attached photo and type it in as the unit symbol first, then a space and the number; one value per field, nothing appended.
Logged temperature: °C 25
